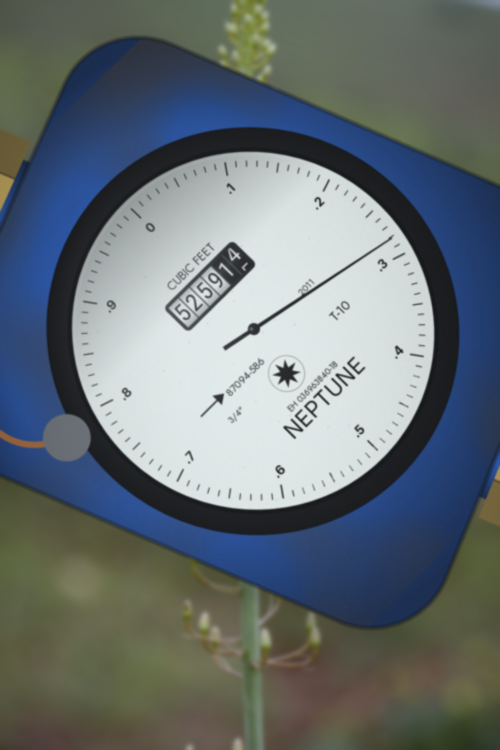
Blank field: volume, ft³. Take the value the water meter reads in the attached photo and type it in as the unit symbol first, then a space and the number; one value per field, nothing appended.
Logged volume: ft³ 525914.28
